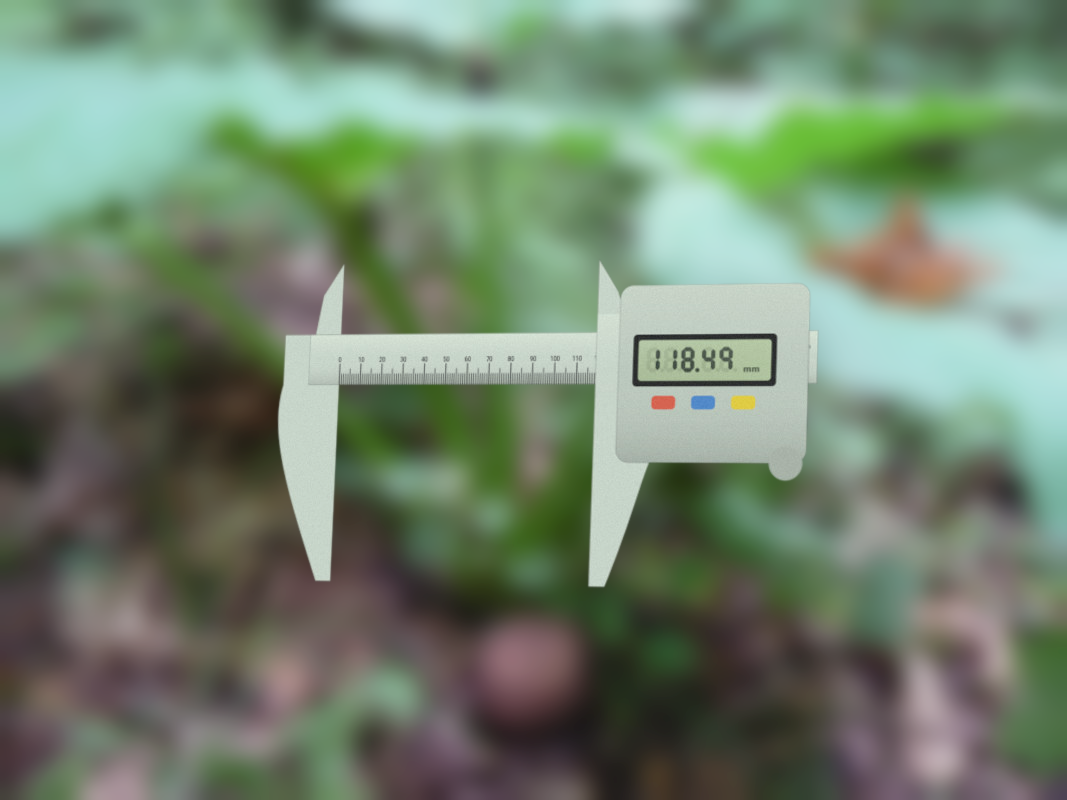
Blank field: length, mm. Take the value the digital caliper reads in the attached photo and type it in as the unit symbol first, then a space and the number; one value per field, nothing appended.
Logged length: mm 118.49
